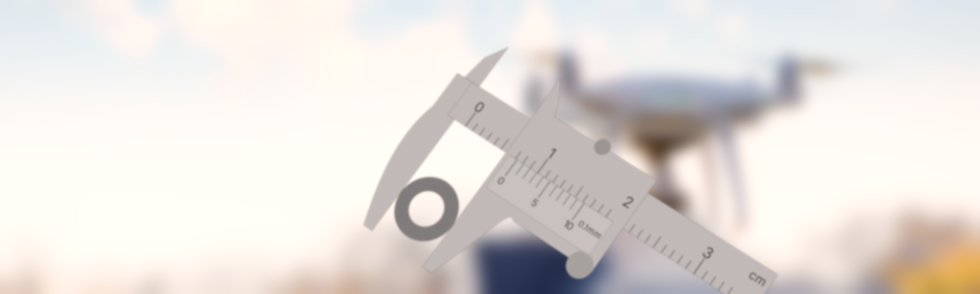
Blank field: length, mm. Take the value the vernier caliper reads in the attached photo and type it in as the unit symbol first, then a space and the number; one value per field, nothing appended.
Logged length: mm 7.2
